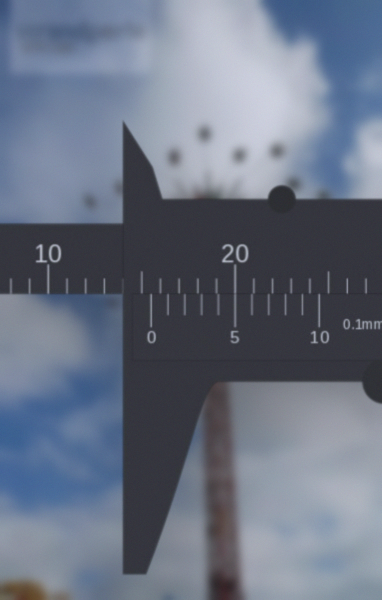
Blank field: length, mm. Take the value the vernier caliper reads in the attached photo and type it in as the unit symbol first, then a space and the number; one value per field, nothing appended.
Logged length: mm 15.5
